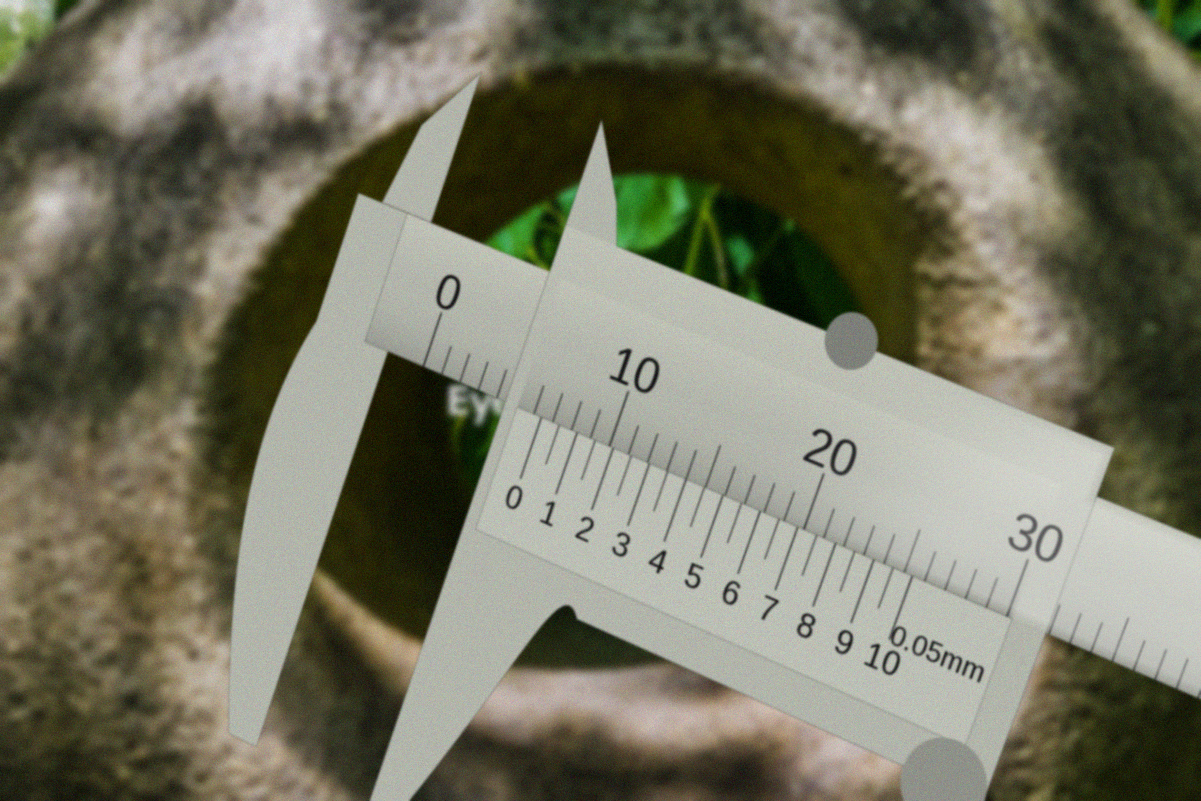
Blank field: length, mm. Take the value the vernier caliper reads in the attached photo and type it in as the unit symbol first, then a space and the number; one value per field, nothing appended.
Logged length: mm 6.4
